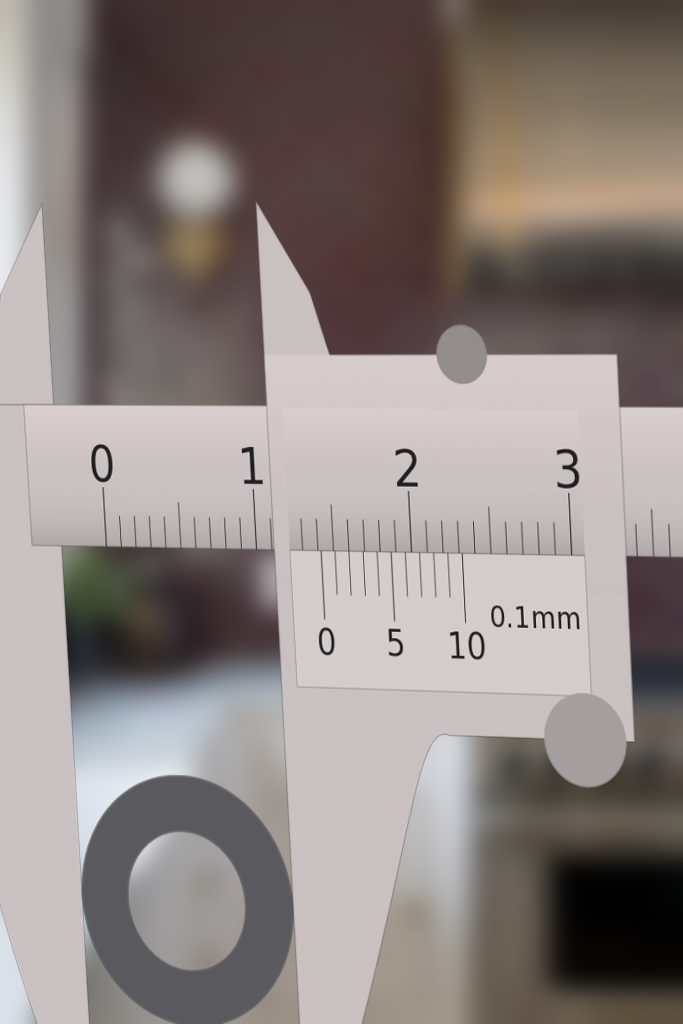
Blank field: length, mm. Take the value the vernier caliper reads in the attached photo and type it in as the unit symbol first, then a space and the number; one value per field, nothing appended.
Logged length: mm 14.2
